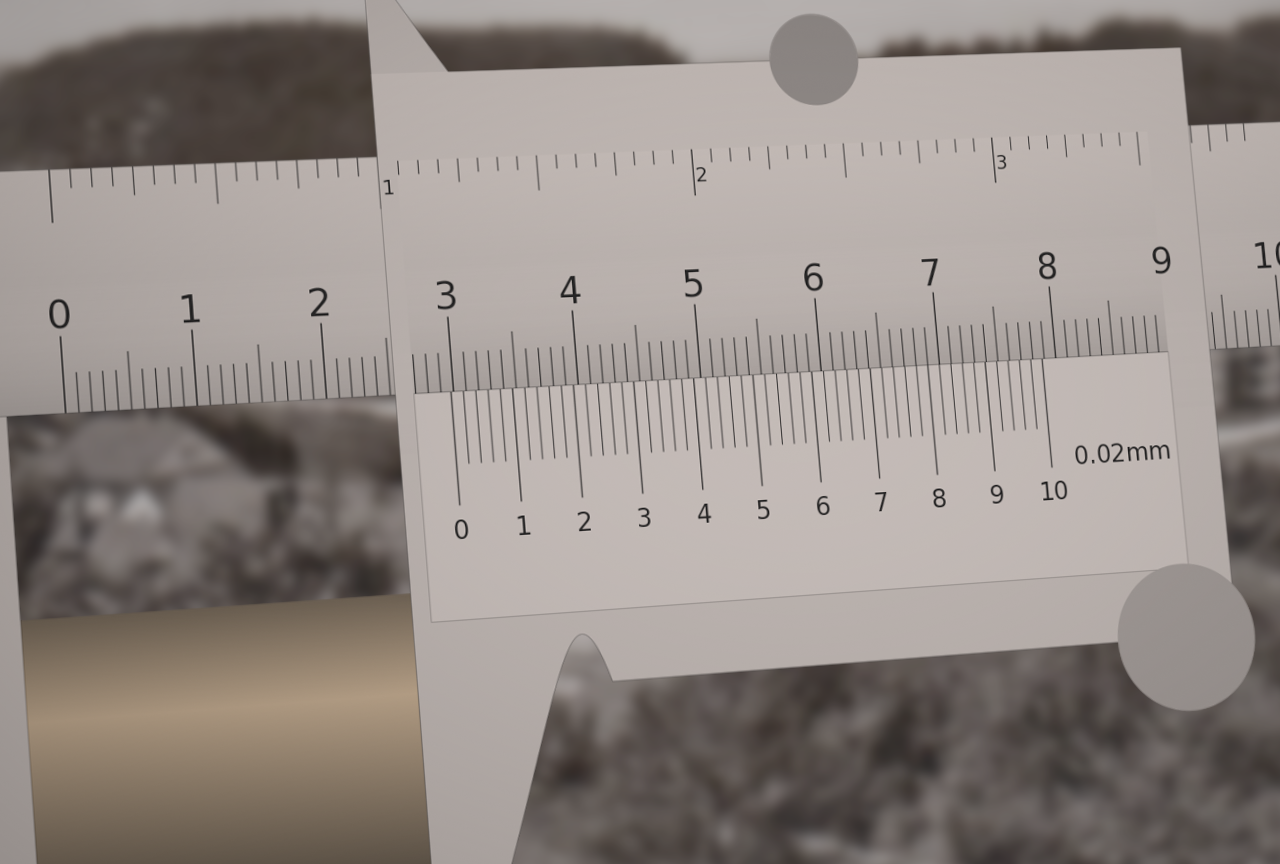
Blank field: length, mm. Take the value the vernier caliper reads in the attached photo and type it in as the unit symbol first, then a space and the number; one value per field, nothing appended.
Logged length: mm 29.8
